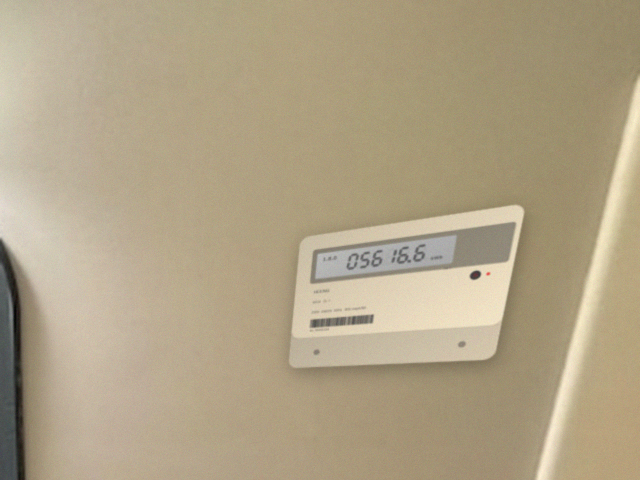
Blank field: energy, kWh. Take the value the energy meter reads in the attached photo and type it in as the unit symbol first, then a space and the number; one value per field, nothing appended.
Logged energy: kWh 5616.6
